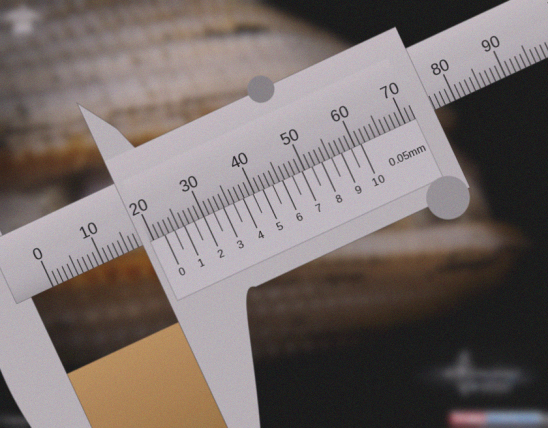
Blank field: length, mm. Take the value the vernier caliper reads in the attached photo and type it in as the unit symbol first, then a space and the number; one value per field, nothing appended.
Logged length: mm 22.2
